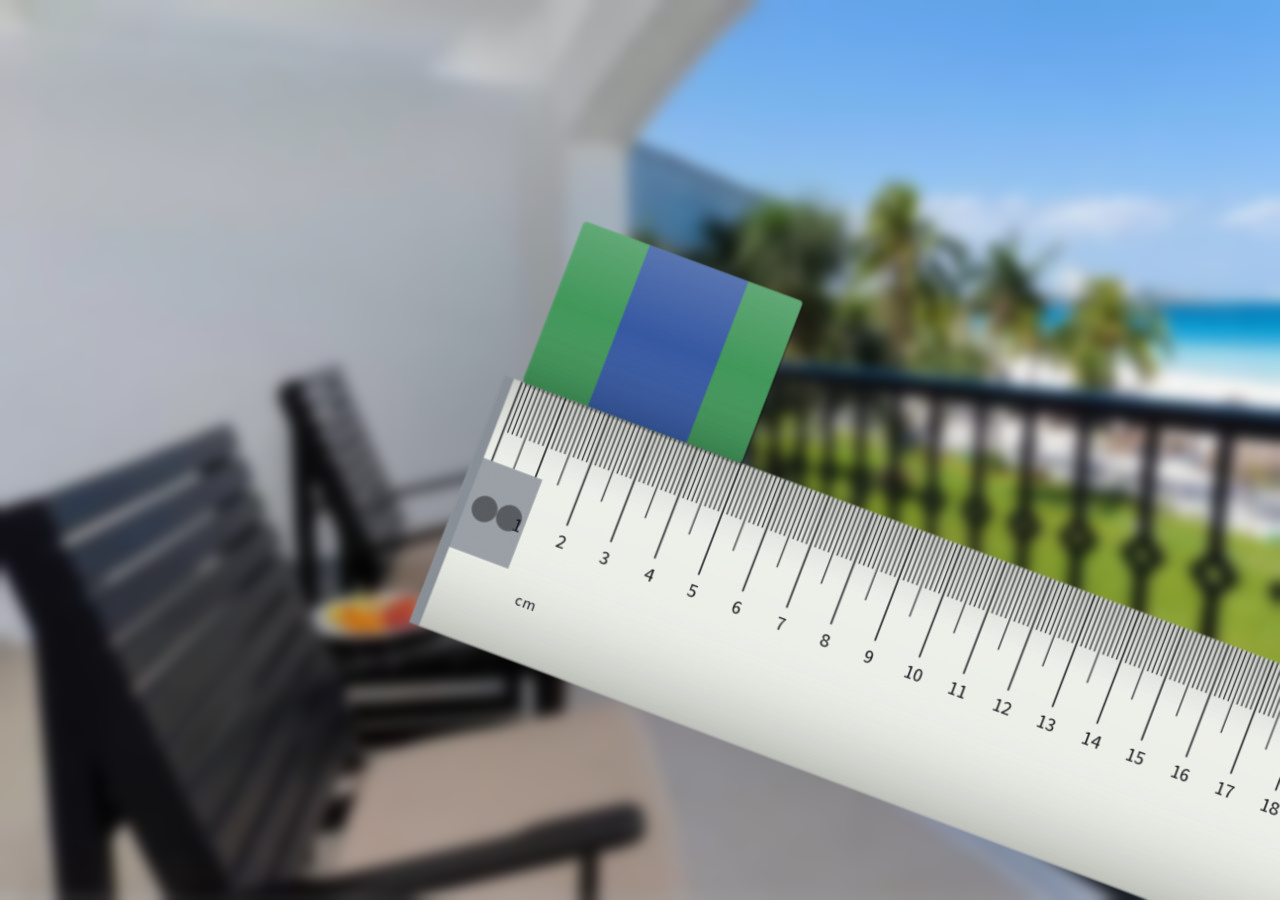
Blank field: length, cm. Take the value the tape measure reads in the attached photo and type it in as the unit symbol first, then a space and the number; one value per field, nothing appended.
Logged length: cm 5
